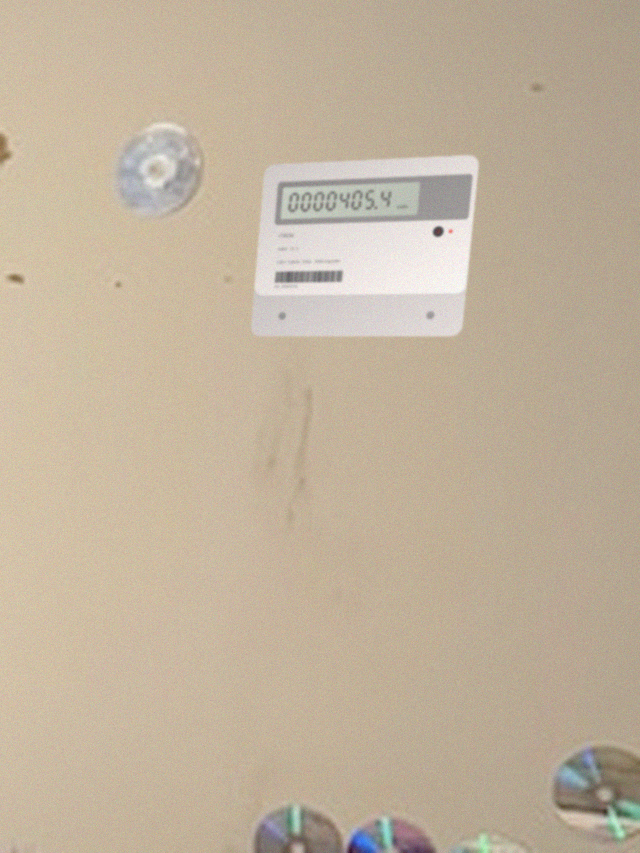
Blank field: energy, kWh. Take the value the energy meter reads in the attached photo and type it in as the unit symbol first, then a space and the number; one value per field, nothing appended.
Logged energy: kWh 405.4
